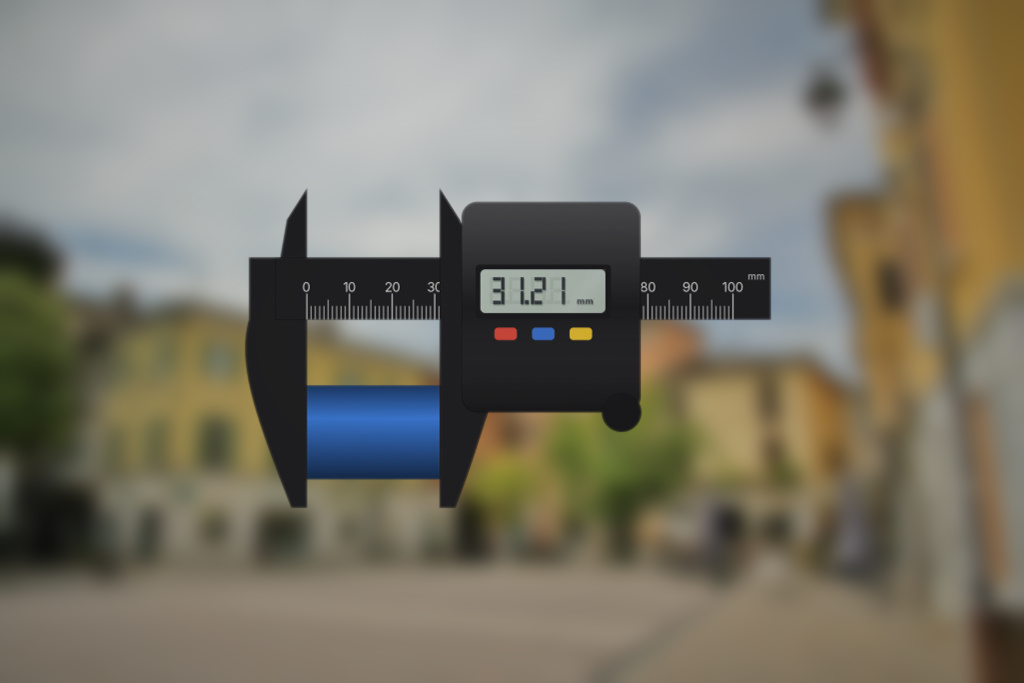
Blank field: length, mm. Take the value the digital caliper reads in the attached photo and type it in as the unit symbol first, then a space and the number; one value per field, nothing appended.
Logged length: mm 31.21
